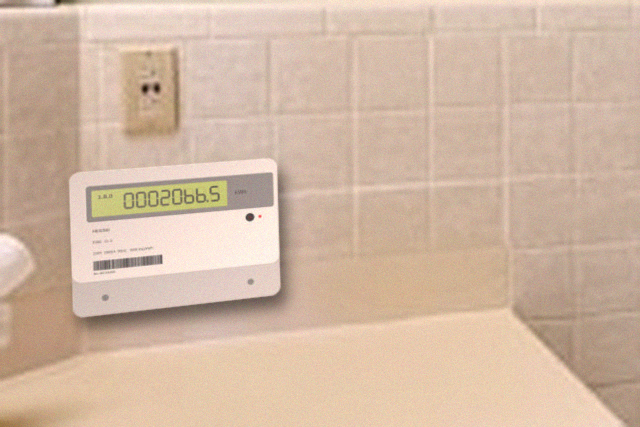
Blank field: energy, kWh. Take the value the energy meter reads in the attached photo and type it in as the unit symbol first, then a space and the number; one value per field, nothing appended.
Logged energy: kWh 2066.5
